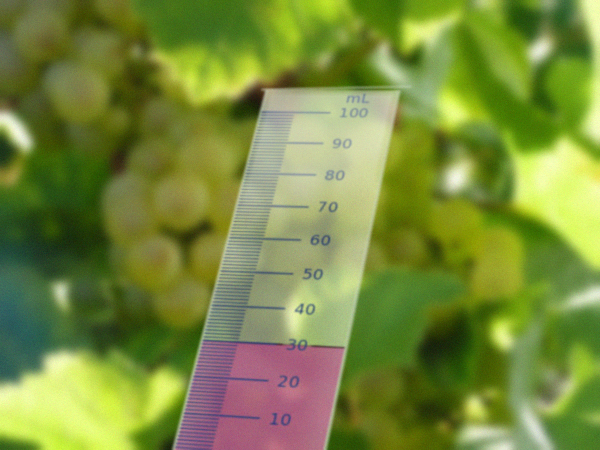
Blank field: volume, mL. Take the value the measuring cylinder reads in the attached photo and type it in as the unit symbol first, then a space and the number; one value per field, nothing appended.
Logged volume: mL 30
